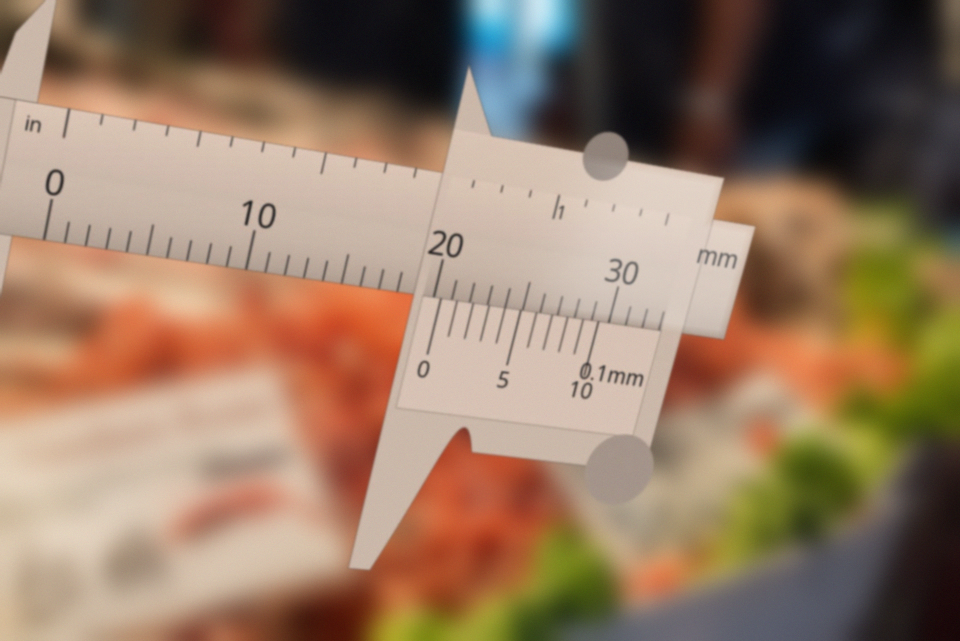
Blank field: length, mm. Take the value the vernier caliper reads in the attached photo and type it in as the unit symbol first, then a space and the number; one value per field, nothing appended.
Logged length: mm 20.4
